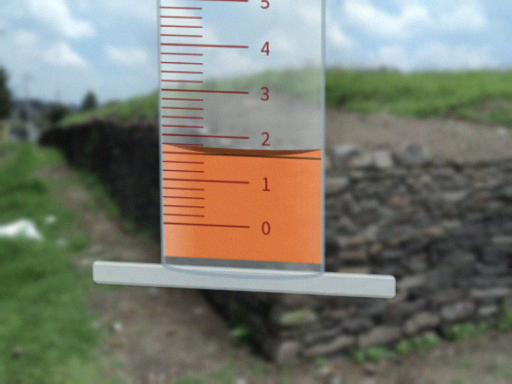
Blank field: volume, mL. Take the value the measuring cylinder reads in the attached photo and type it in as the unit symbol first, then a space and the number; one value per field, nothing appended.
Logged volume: mL 1.6
